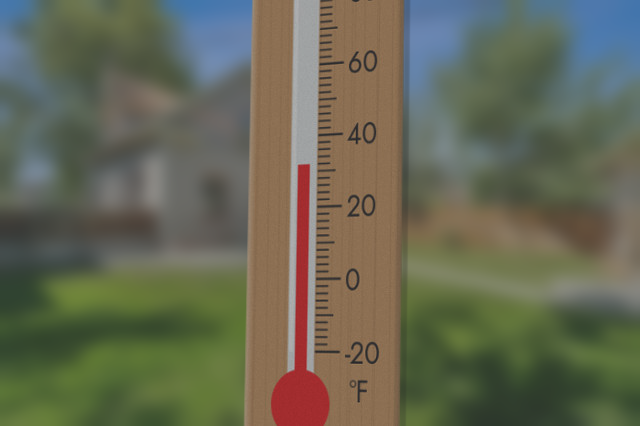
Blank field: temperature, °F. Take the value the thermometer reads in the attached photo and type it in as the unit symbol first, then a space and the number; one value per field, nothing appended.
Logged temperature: °F 32
